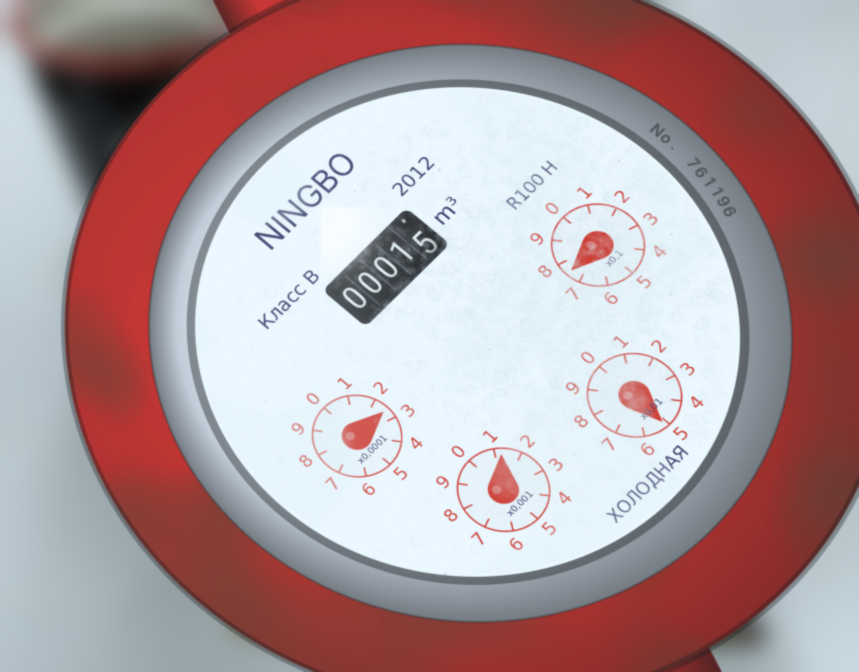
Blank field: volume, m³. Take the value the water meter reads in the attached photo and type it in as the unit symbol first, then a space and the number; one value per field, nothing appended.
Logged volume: m³ 14.7512
